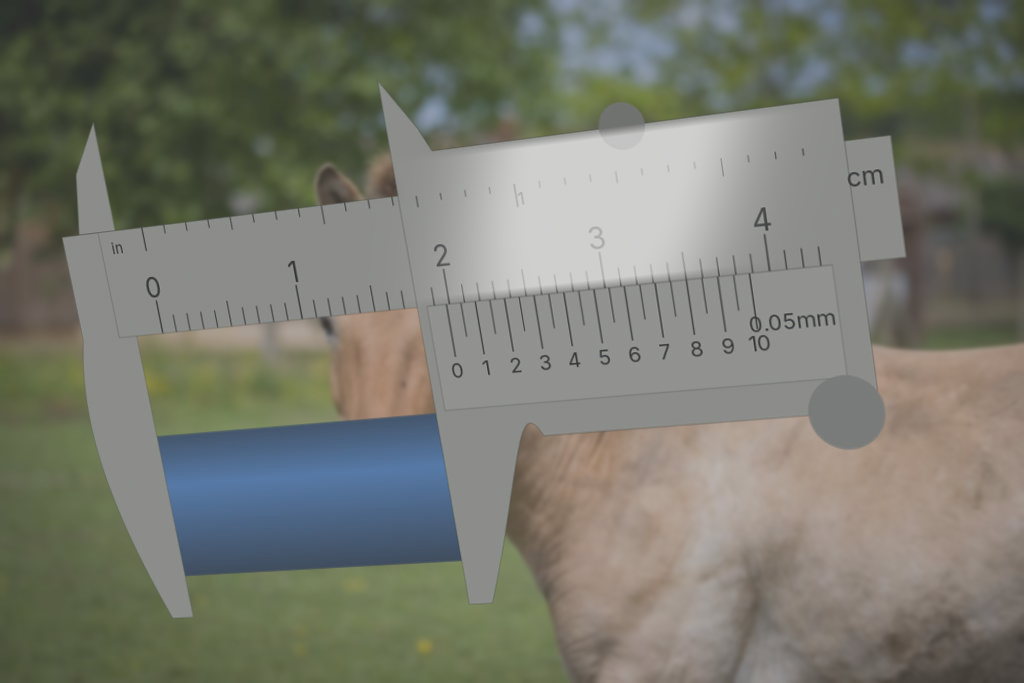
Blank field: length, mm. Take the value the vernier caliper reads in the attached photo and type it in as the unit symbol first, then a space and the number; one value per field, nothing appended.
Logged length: mm 19.8
